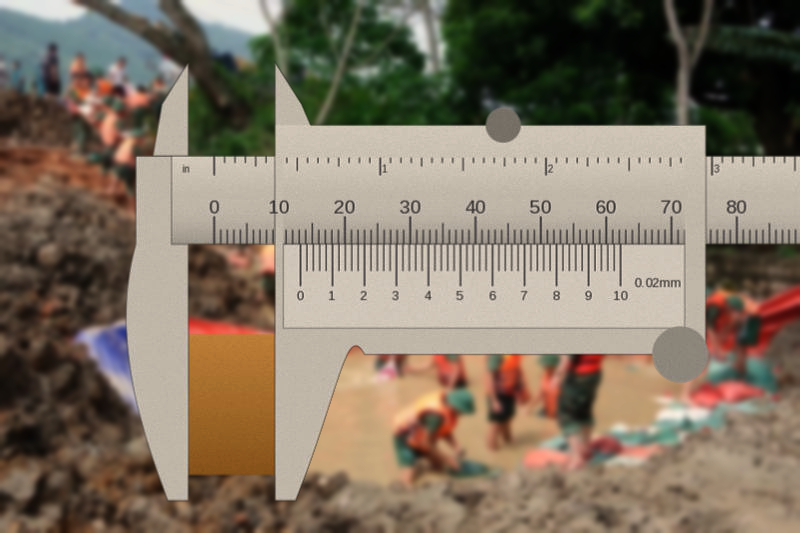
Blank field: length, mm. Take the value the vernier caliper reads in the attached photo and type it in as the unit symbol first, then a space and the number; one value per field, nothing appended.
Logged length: mm 13.2
